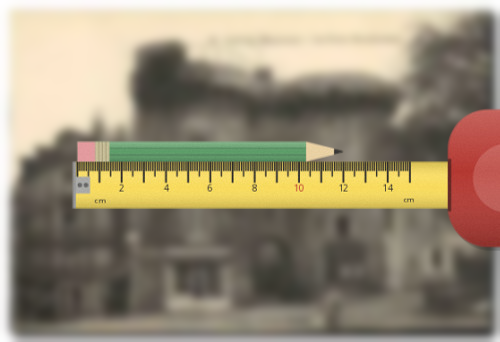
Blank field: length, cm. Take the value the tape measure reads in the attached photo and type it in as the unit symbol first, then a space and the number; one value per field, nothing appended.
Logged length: cm 12
